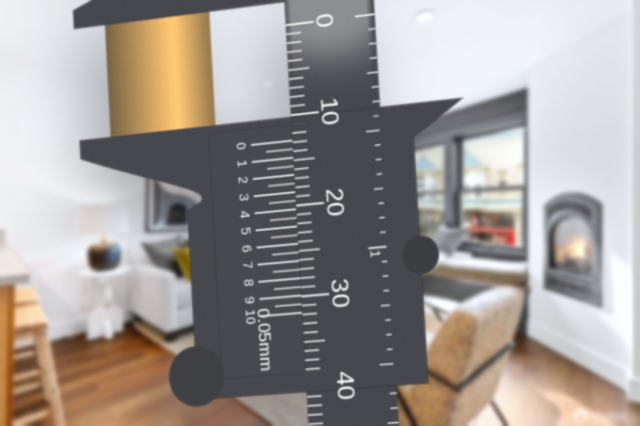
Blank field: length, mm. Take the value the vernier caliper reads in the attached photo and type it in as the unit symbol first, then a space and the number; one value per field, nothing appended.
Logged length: mm 12.8
